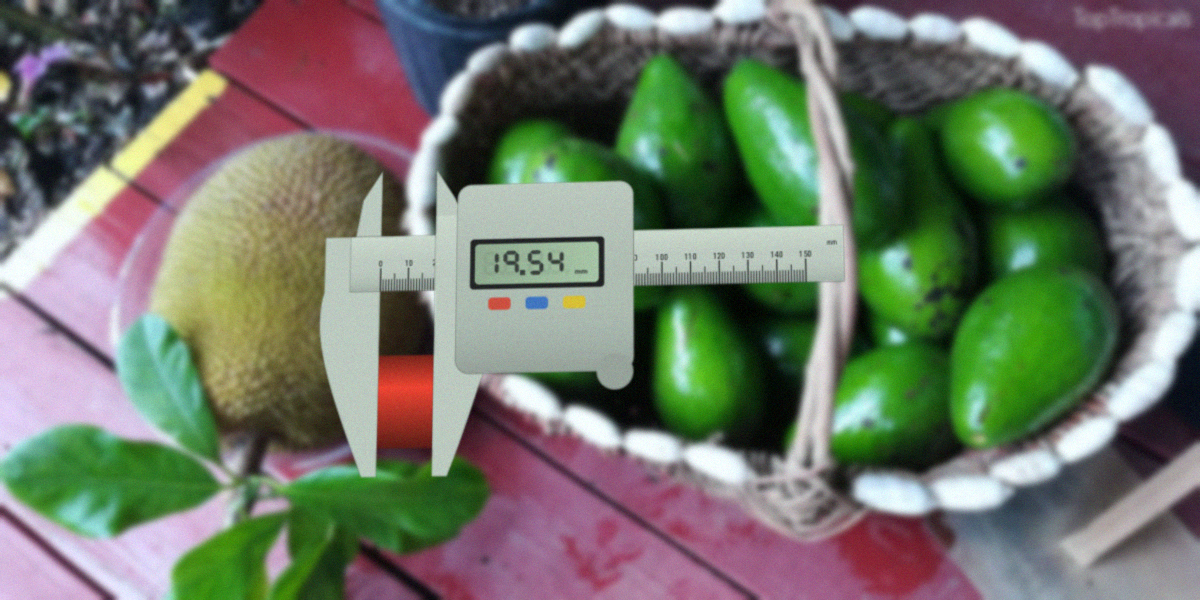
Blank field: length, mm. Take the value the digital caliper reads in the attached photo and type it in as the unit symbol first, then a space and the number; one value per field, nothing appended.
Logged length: mm 19.54
